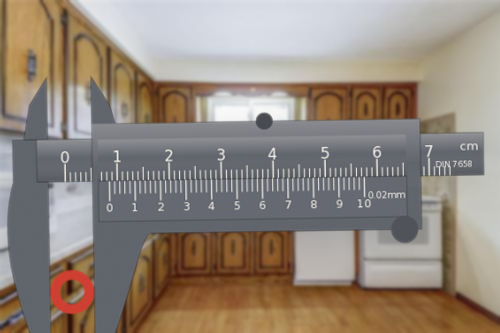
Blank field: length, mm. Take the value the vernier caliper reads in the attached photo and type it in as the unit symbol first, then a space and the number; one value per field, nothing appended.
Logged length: mm 8.5
